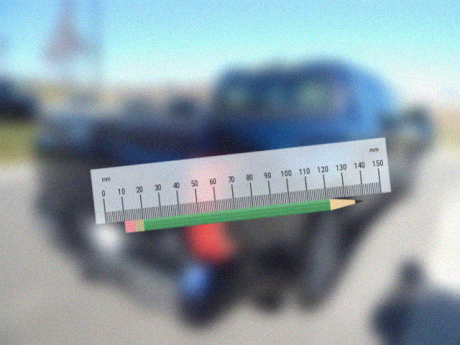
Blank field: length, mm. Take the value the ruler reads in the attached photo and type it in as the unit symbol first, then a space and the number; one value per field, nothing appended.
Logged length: mm 130
